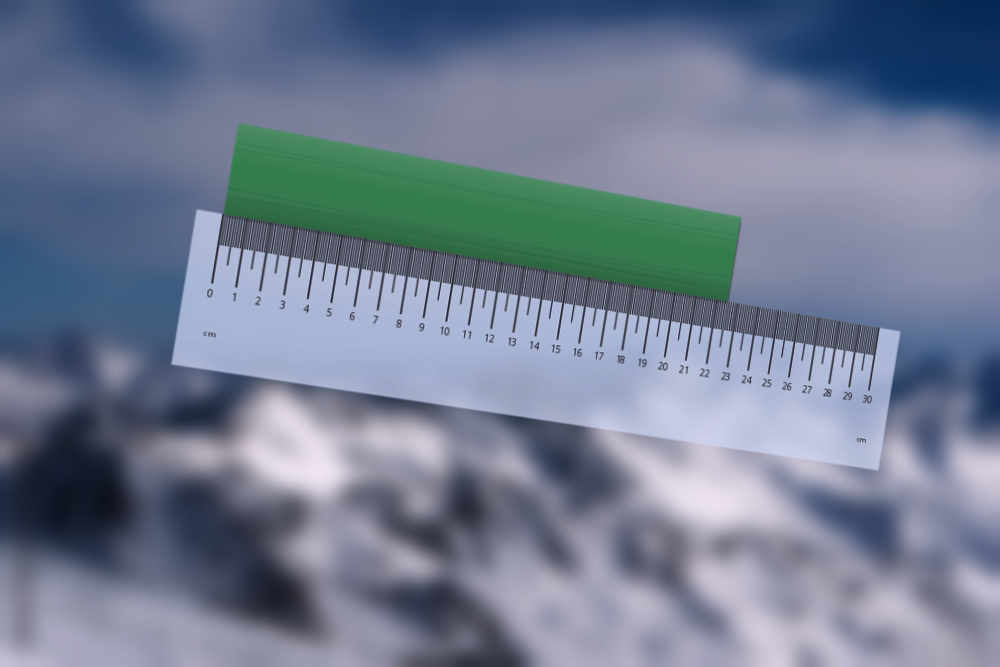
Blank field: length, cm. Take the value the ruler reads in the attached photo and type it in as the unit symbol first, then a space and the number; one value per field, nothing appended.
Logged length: cm 22.5
